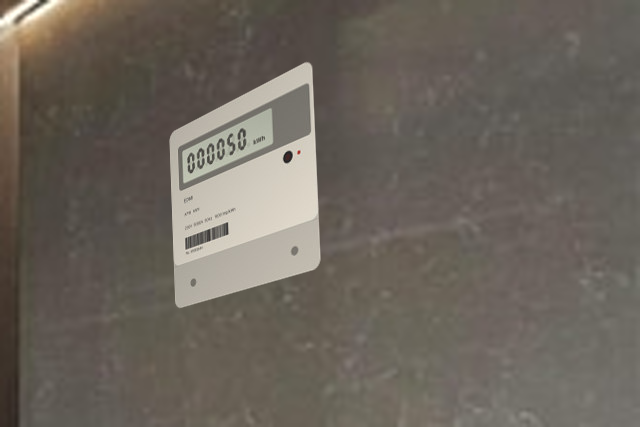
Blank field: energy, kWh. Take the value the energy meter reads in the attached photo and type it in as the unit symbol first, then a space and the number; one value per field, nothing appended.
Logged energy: kWh 50
